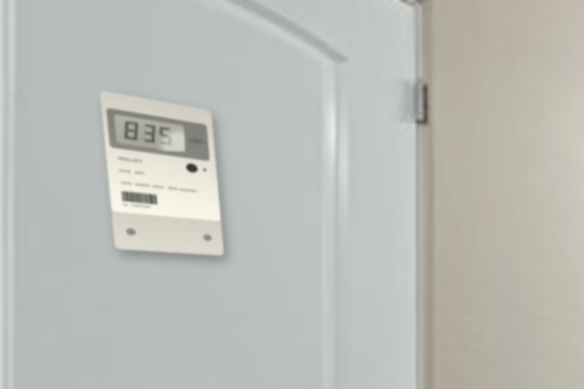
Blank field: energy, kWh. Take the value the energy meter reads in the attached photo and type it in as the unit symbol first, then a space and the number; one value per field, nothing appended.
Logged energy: kWh 835
